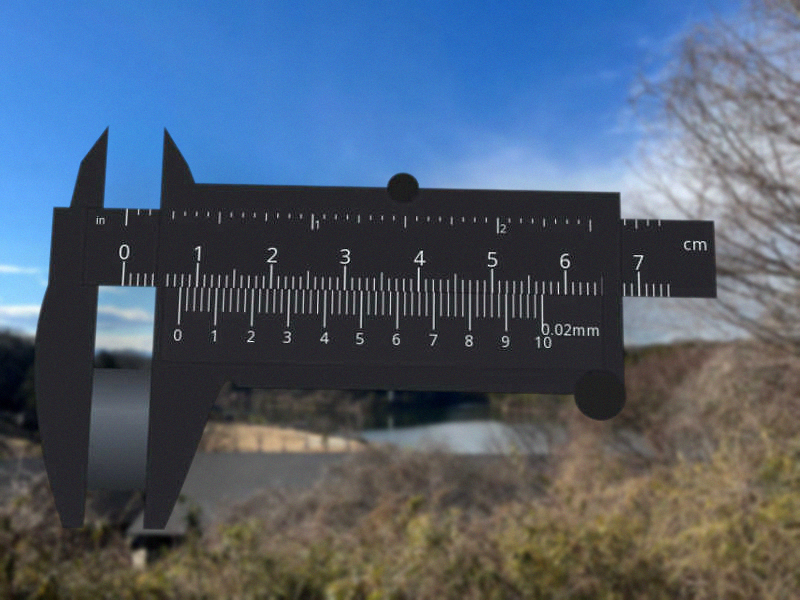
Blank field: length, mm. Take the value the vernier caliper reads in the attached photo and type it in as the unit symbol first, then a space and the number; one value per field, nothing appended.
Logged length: mm 7.8
